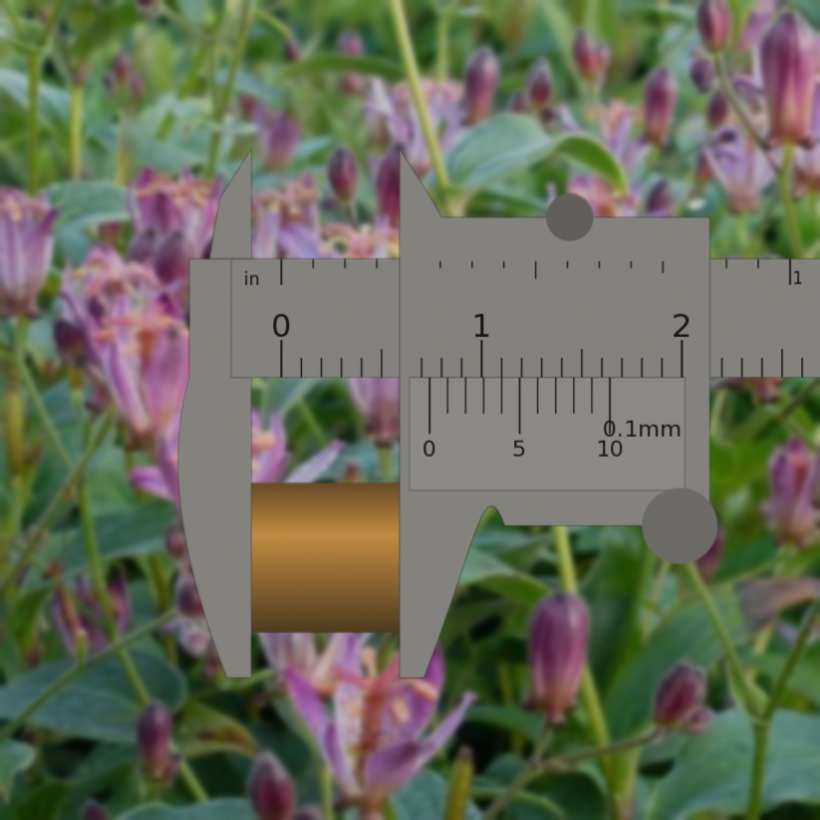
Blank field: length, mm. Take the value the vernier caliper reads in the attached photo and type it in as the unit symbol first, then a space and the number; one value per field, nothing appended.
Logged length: mm 7.4
